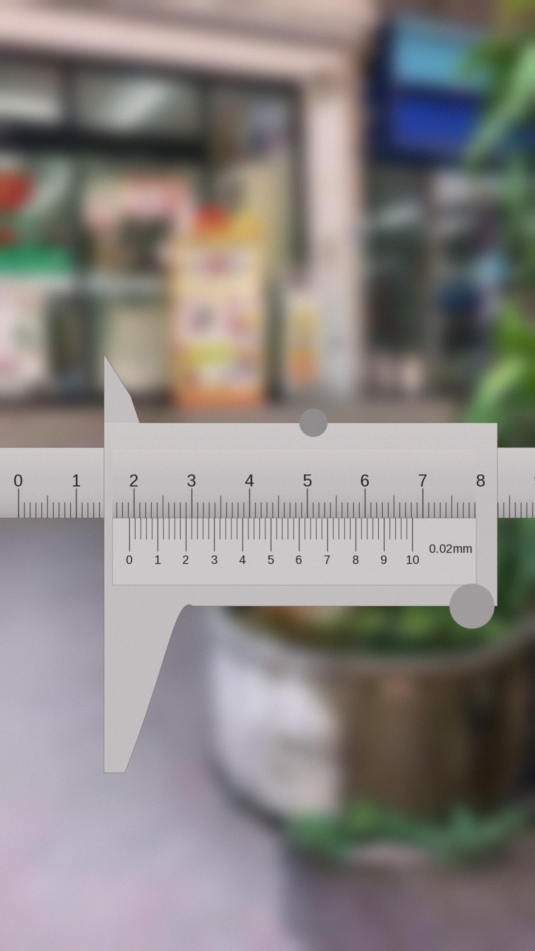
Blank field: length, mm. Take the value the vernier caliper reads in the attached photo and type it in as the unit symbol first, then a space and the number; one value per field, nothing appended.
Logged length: mm 19.2
